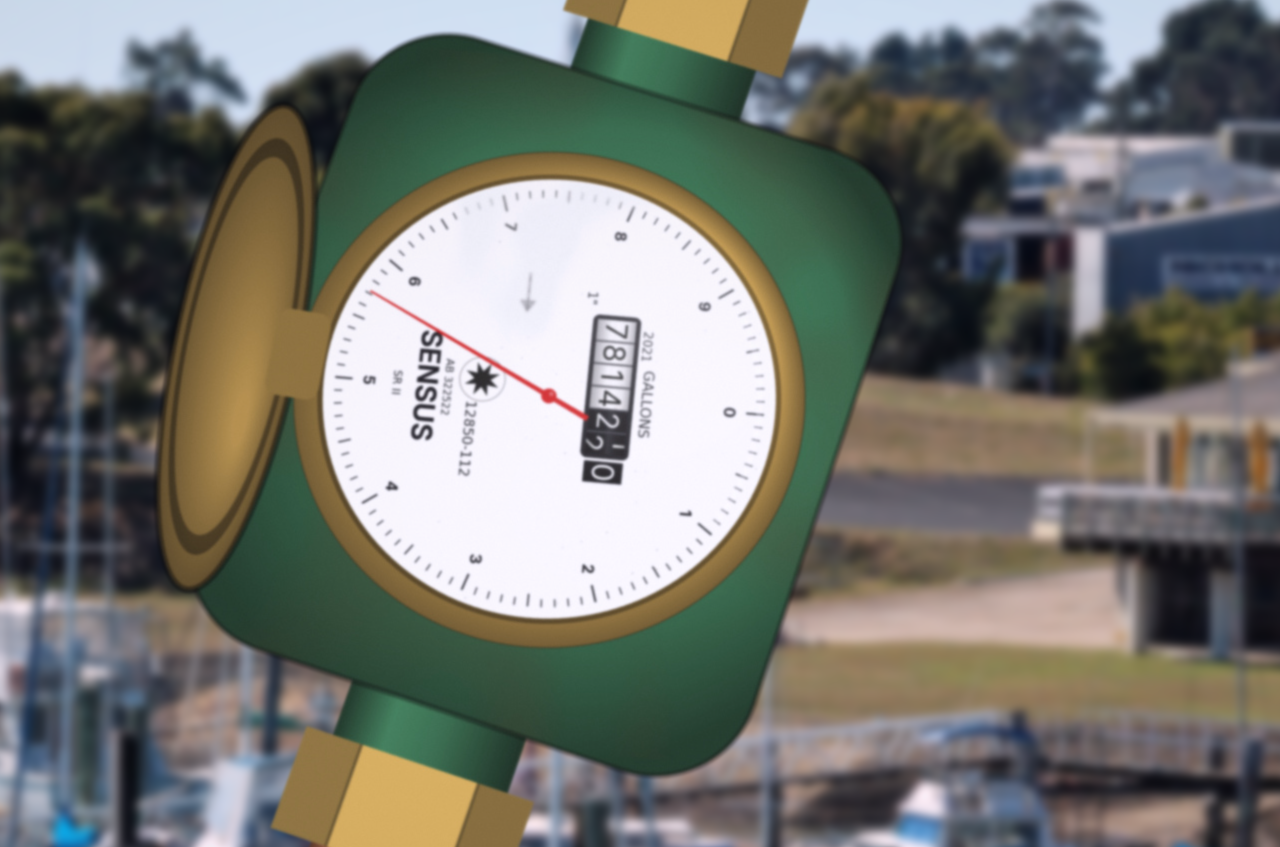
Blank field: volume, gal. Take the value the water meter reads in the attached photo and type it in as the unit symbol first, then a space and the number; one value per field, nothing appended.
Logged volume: gal 7814215.7
